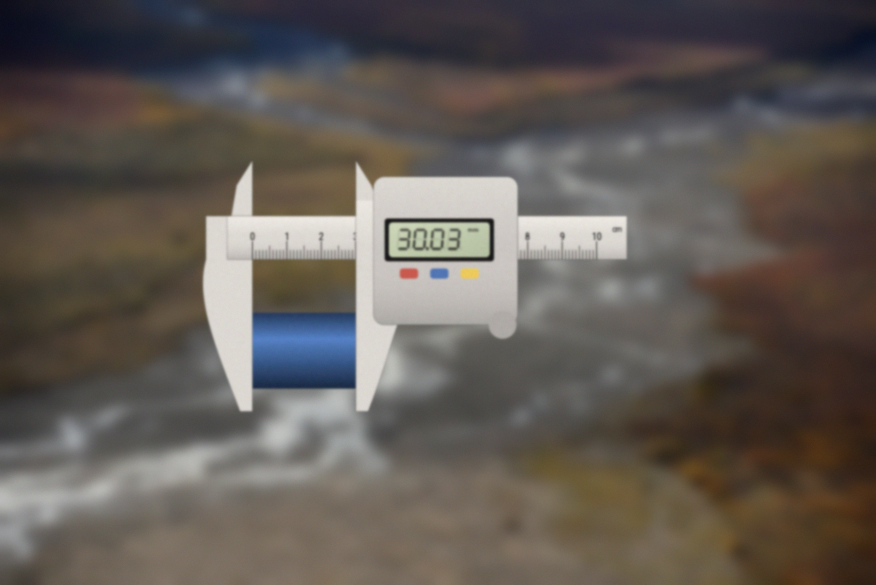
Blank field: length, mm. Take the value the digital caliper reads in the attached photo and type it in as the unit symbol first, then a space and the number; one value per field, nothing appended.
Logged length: mm 30.03
